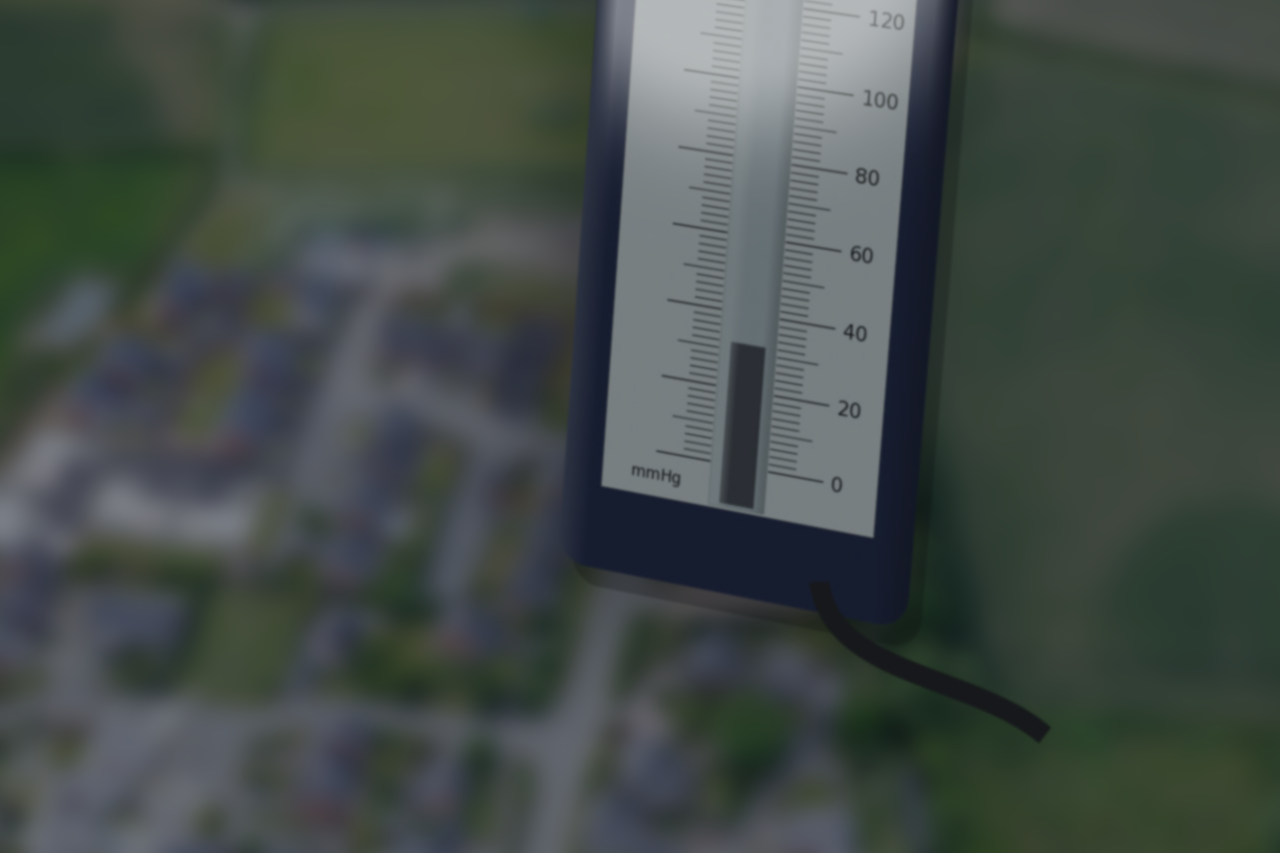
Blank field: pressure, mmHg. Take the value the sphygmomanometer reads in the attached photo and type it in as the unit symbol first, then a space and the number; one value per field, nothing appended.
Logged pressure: mmHg 32
